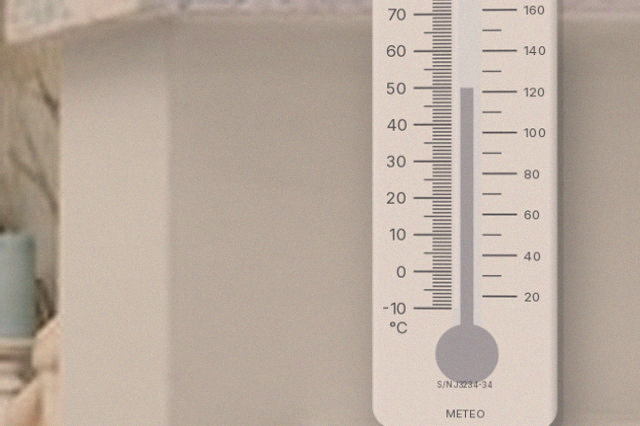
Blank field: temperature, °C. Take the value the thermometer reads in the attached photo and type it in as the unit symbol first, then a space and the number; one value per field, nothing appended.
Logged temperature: °C 50
